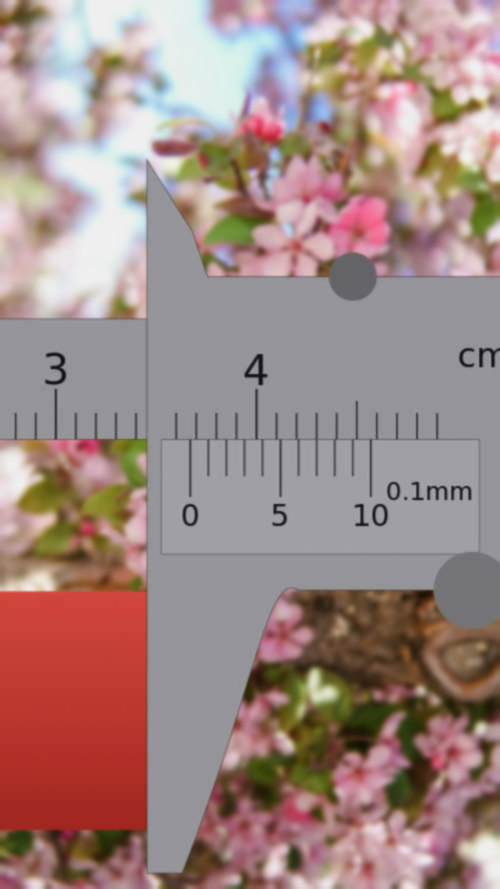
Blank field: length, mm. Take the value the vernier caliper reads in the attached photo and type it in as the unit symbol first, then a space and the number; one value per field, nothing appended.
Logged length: mm 36.7
